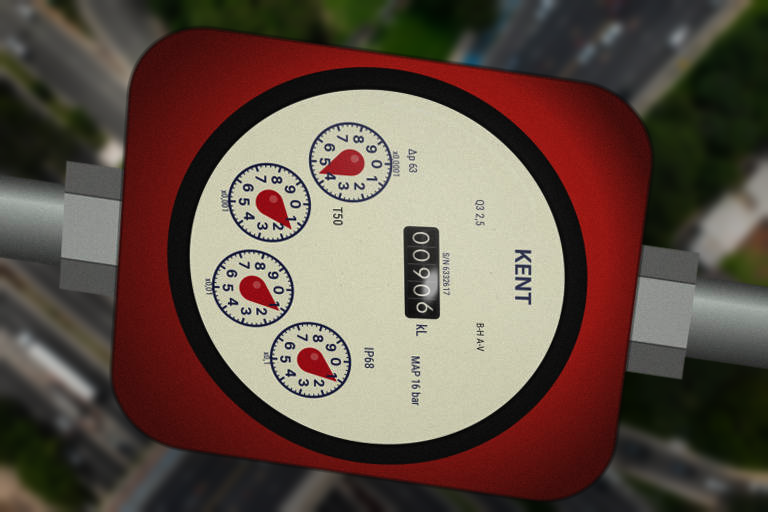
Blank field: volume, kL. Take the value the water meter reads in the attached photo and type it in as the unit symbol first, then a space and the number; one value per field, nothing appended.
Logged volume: kL 906.1114
